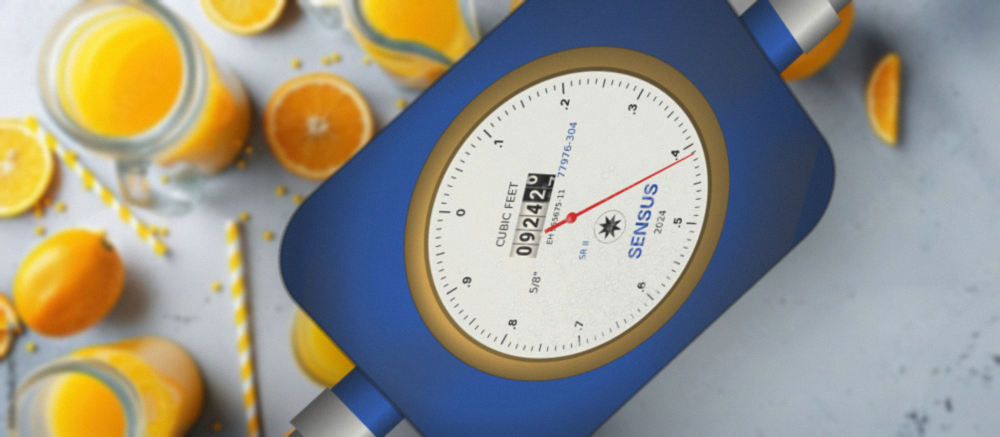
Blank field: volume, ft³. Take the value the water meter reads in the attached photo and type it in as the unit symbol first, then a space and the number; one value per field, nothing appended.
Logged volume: ft³ 92426.41
